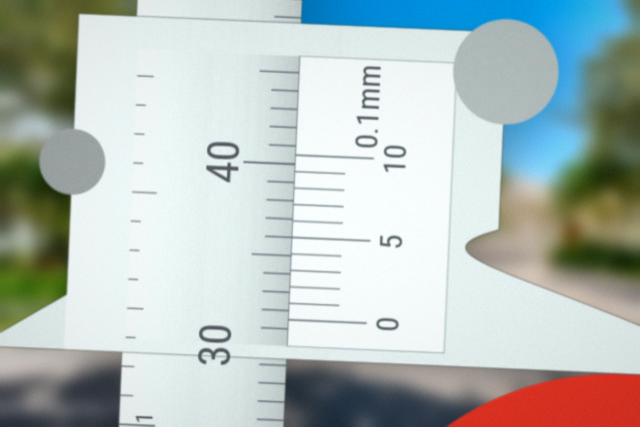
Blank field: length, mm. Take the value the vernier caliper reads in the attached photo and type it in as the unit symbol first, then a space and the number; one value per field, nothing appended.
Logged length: mm 31.5
